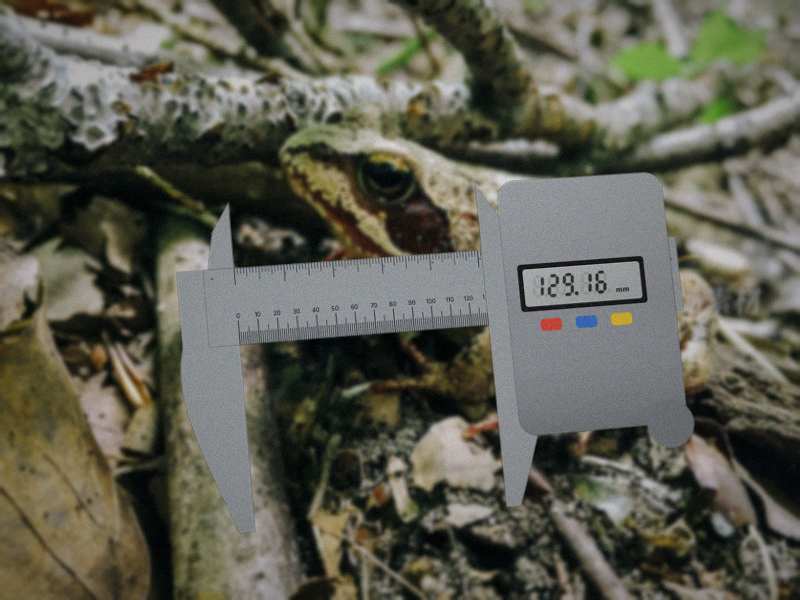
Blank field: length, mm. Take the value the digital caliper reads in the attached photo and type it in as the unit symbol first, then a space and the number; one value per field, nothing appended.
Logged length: mm 129.16
